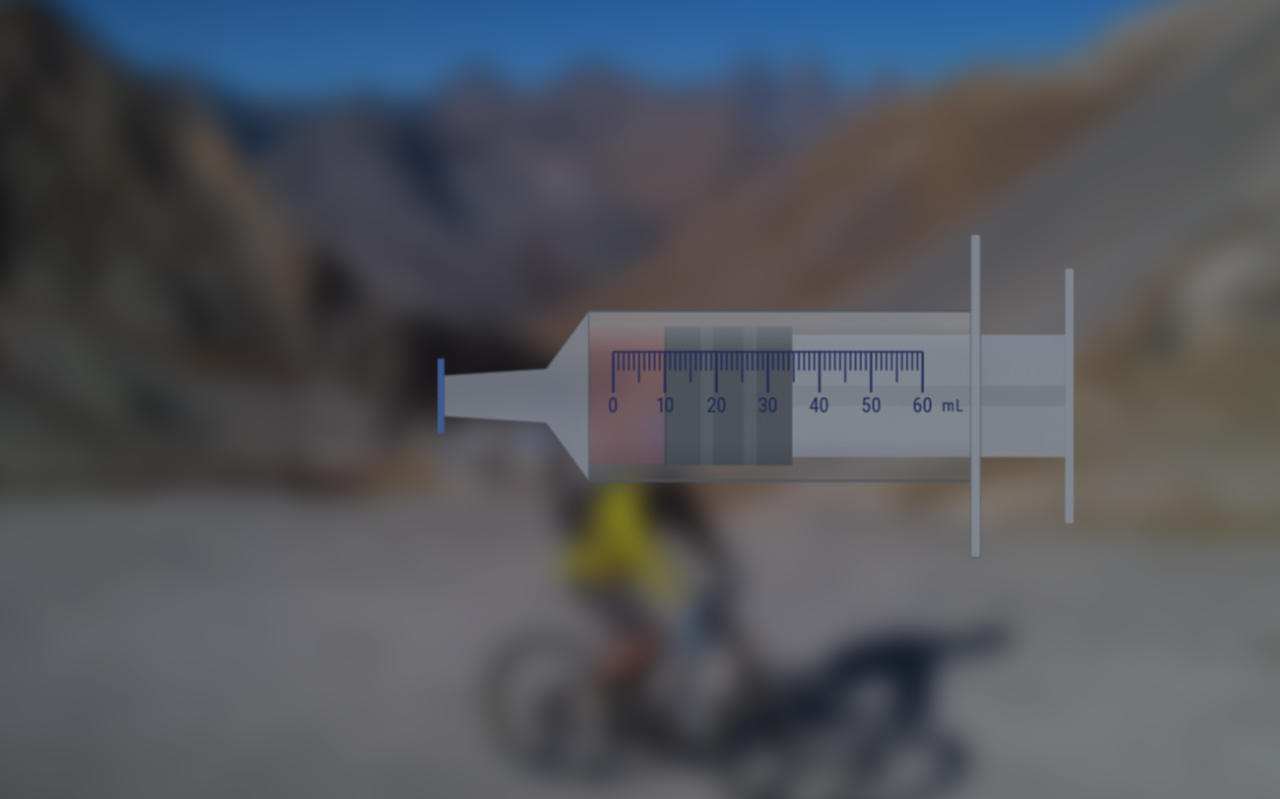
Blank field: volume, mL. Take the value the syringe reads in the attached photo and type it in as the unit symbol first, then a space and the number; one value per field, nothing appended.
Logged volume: mL 10
